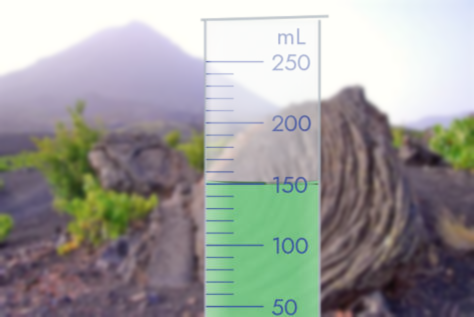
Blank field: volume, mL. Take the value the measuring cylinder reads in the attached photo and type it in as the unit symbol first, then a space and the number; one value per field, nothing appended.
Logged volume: mL 150
